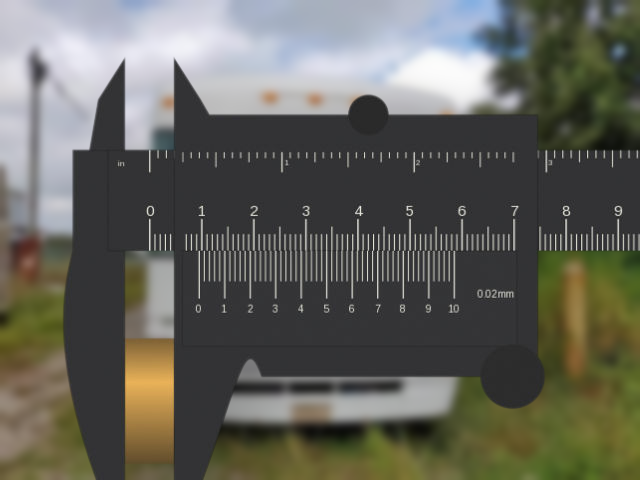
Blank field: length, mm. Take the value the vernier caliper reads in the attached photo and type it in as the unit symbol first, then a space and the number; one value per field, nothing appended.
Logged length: mm 9.5
